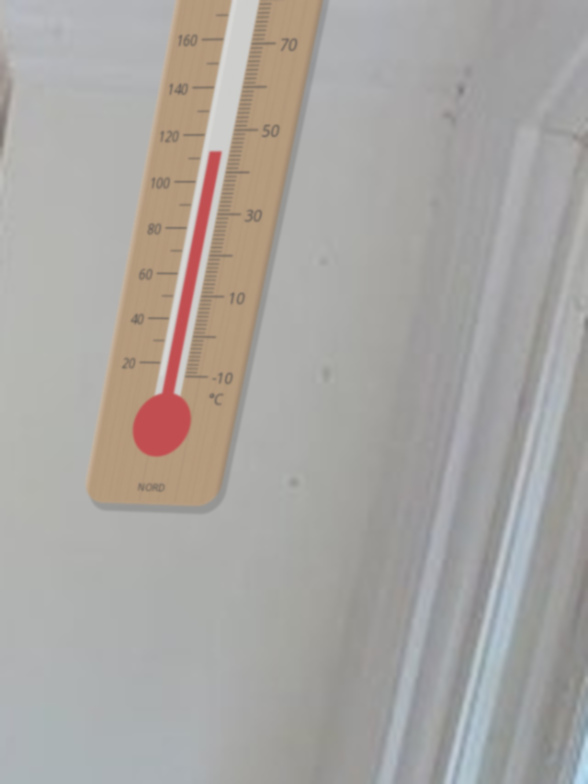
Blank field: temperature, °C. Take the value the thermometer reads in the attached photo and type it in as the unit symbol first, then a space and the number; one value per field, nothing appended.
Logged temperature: °C 45
